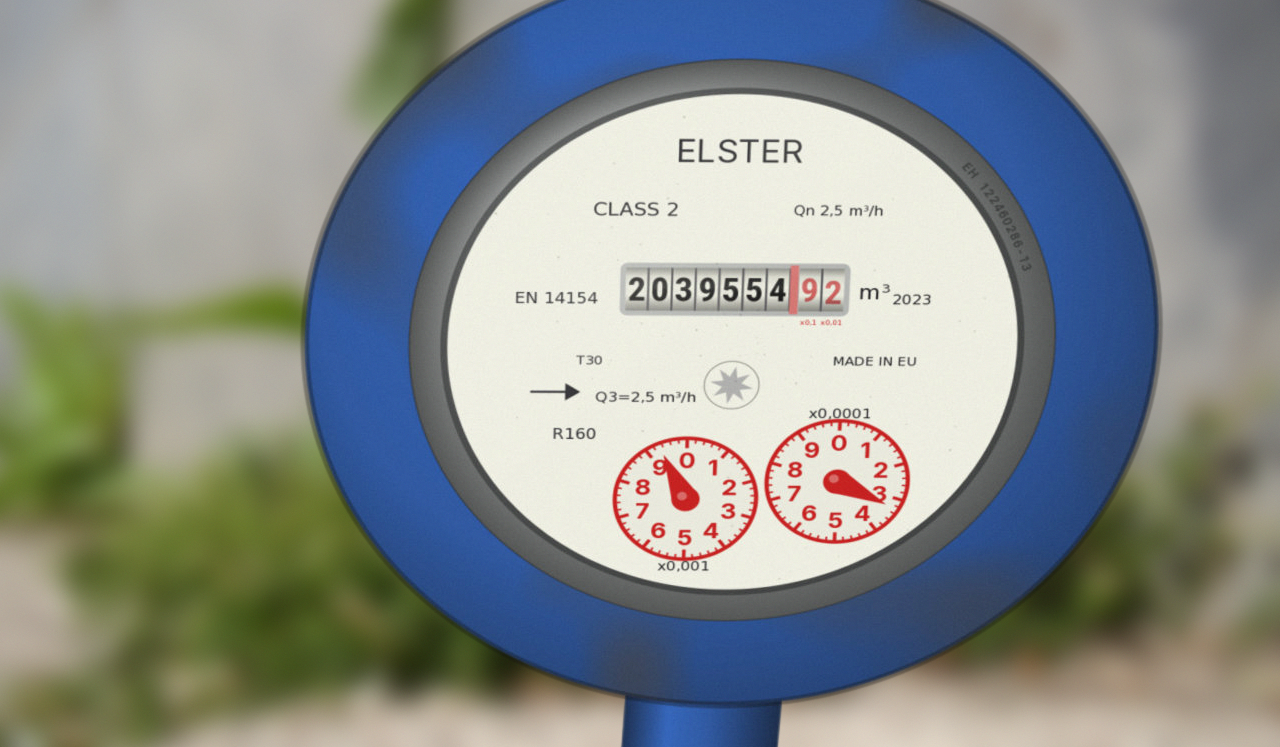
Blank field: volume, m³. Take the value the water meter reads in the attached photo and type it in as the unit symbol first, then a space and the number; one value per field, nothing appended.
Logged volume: m³ 2039554.9193
